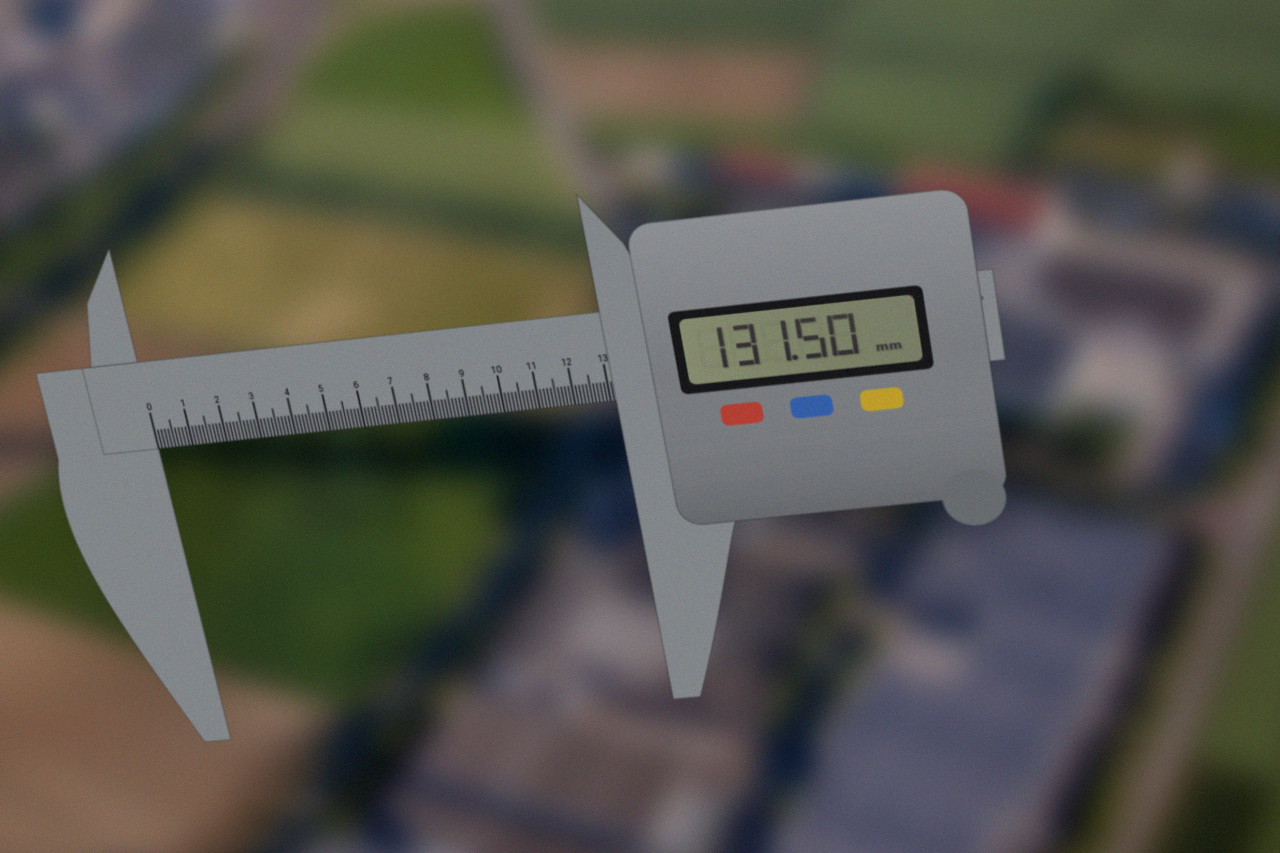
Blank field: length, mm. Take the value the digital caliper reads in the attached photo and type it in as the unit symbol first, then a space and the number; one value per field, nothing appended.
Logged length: mm 131.50
